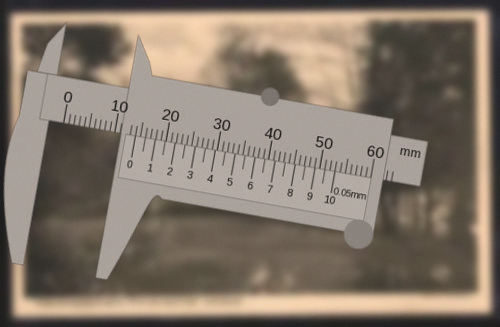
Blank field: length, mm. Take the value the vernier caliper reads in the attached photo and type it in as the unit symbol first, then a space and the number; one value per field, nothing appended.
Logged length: mm 14.0
